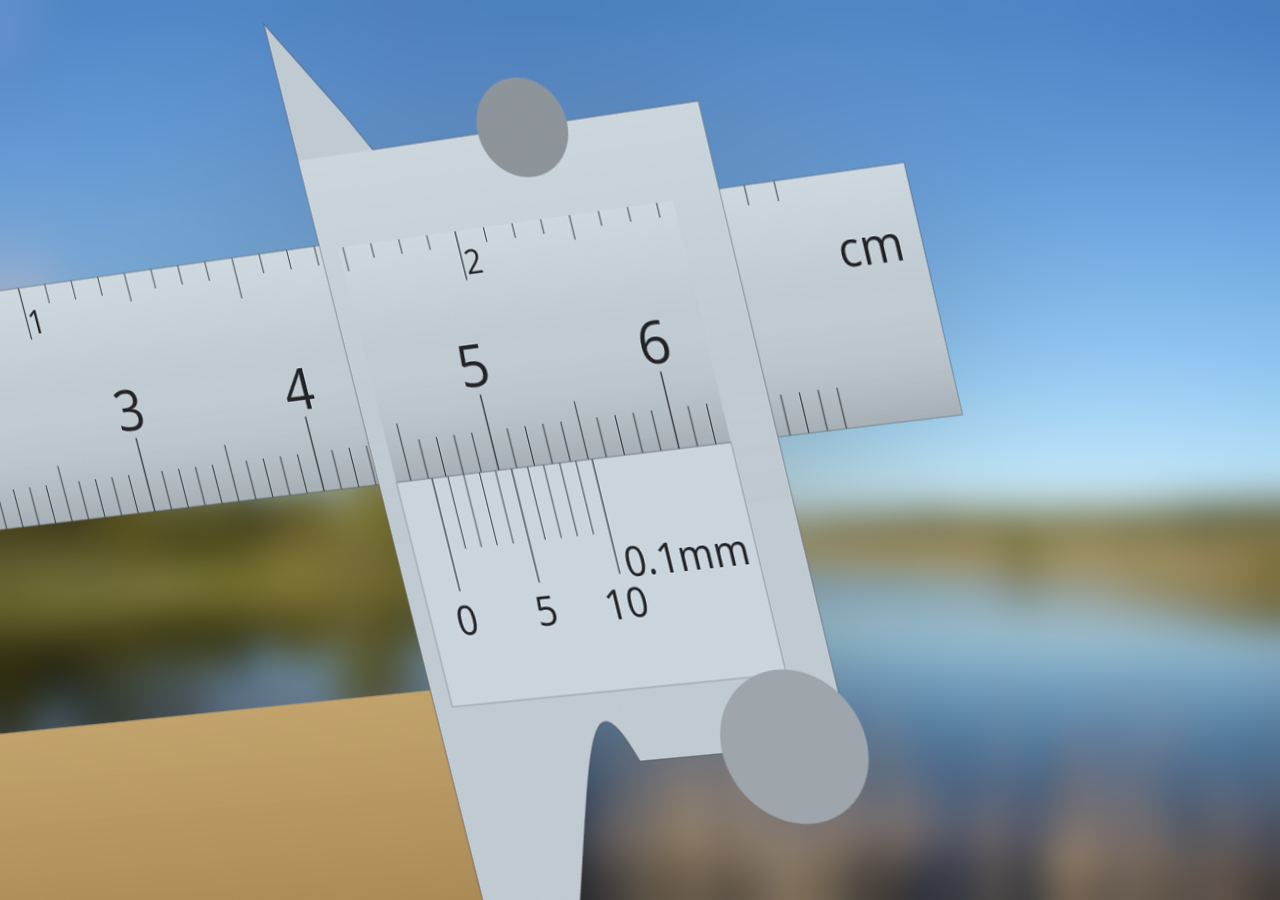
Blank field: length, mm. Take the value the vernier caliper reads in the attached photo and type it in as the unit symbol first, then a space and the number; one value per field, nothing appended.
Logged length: mm 46.2
